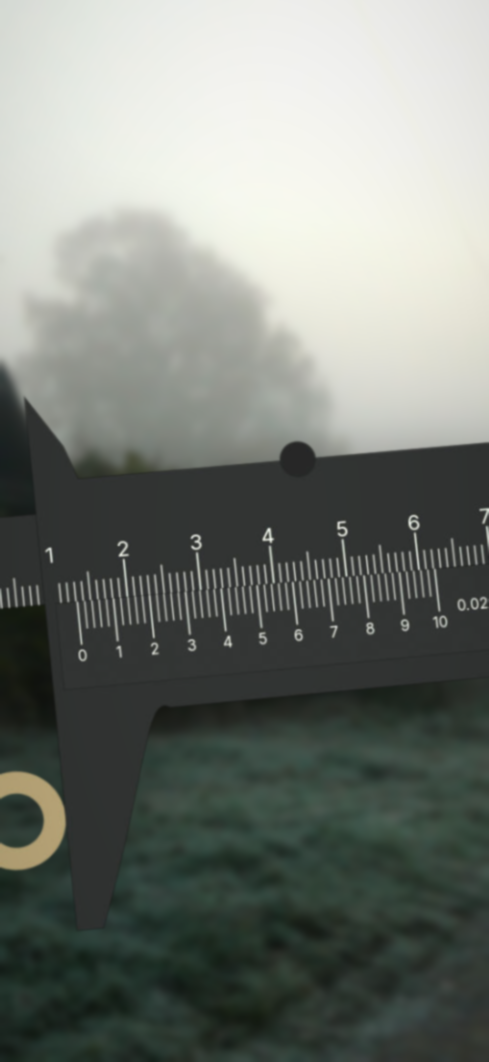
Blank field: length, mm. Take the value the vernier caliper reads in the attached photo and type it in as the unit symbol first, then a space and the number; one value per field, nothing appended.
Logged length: mm 13.2
